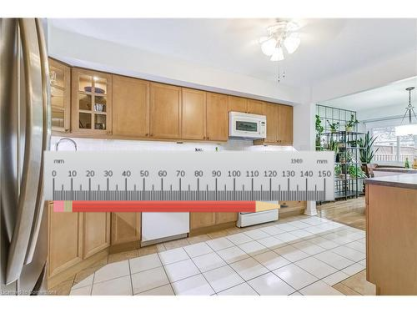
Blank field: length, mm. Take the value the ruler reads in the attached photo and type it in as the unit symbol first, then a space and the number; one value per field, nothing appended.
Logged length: mm 130
